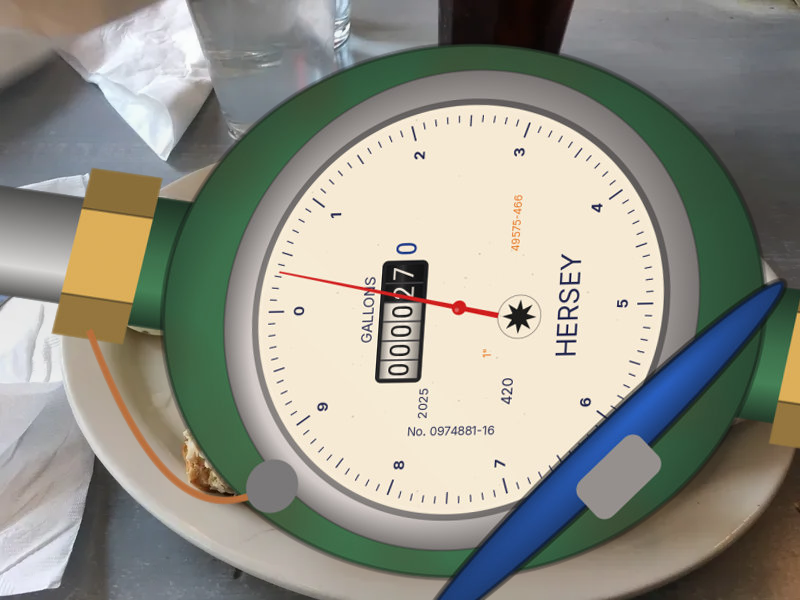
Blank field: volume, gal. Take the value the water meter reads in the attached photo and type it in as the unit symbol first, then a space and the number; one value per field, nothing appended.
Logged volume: gal 270.3
